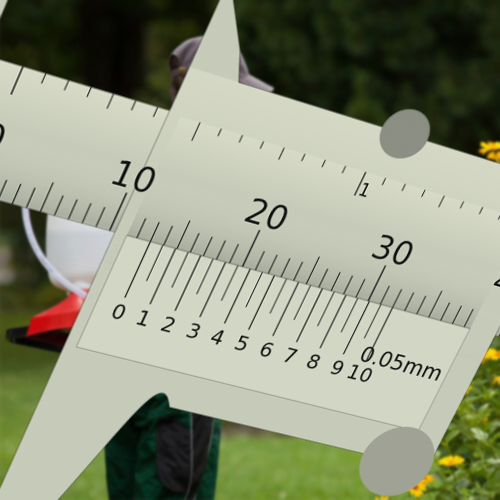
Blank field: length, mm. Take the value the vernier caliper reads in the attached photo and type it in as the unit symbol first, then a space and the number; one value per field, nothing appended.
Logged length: mm 13.0
